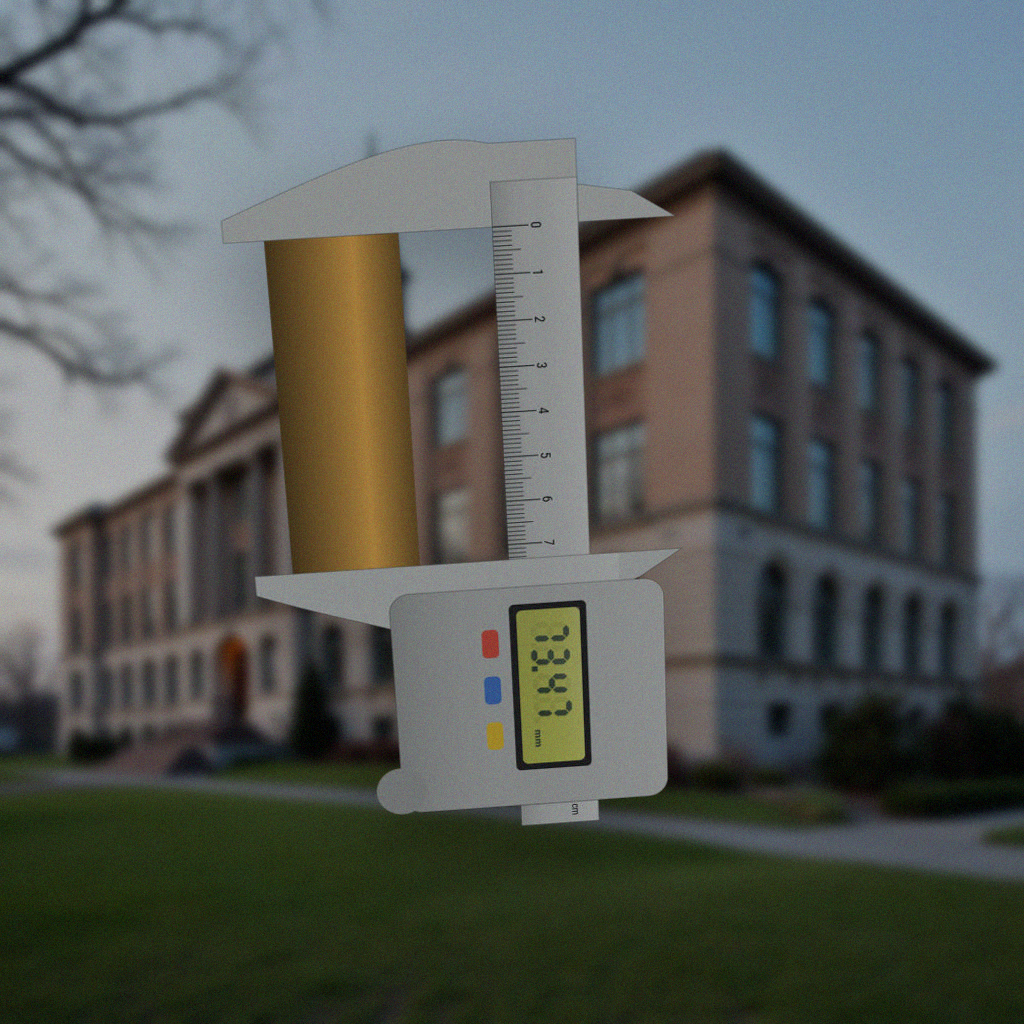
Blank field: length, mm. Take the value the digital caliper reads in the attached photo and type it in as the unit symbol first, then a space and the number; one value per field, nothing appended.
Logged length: mm 73.47
